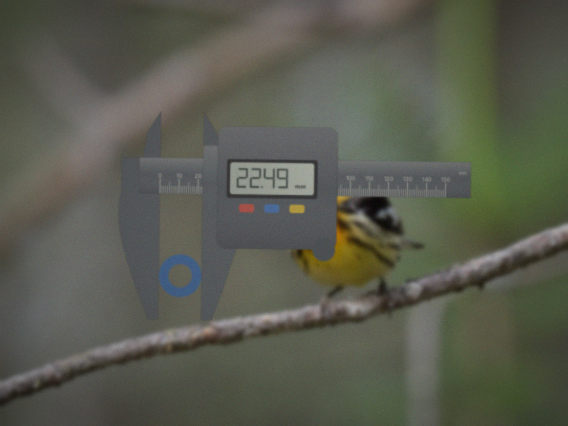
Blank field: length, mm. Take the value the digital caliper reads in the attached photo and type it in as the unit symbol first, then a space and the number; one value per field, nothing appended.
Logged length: mm 22.49
